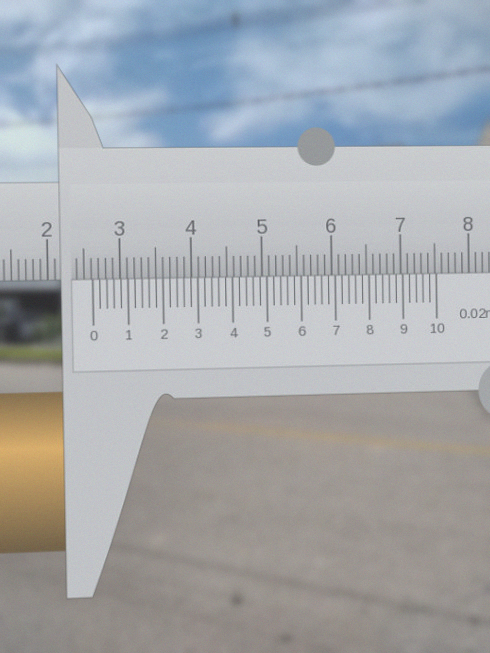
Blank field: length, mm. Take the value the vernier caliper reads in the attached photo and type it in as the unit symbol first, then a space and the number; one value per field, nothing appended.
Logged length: mm 26.2
